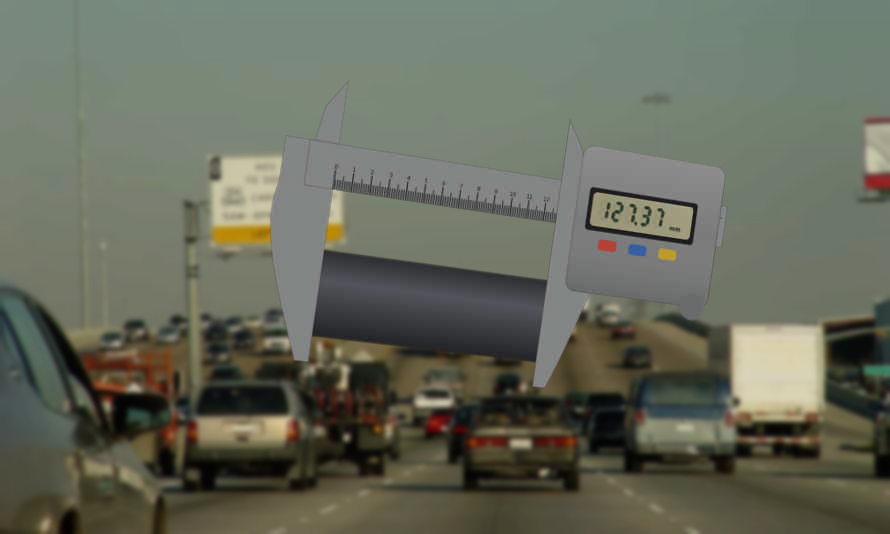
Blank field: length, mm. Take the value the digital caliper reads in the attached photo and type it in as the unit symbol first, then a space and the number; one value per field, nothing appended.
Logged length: mm 127.37
